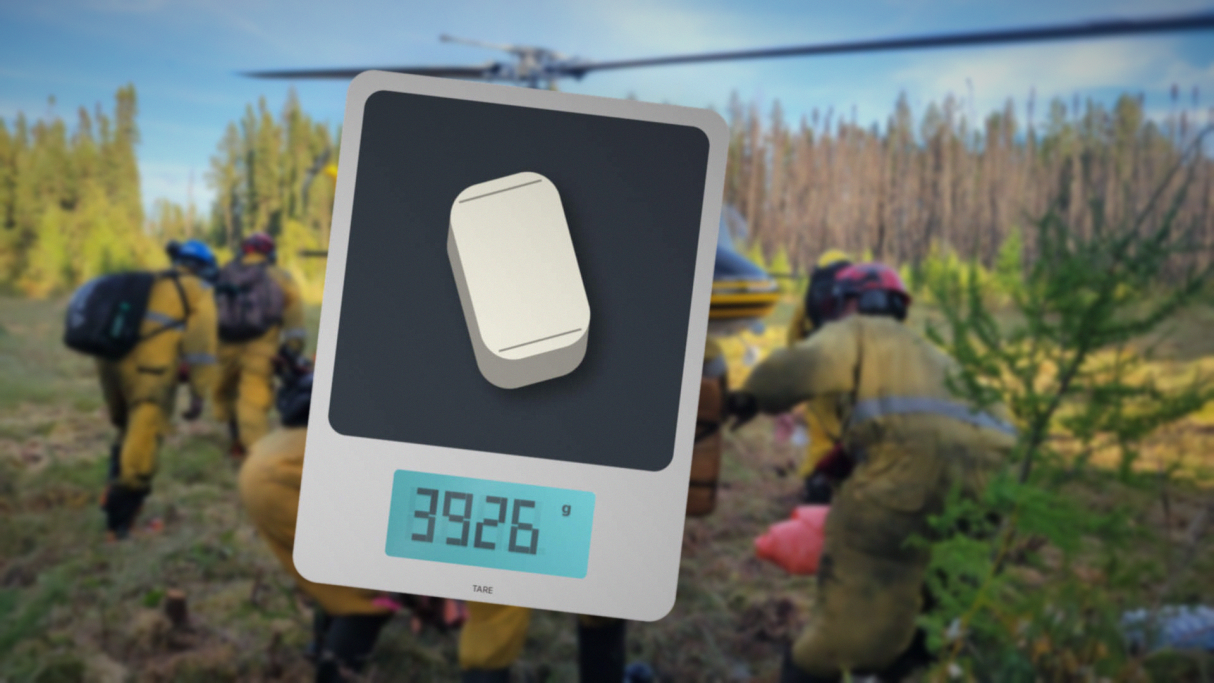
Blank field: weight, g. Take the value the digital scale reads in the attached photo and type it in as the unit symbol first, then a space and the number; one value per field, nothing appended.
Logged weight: g 3926
